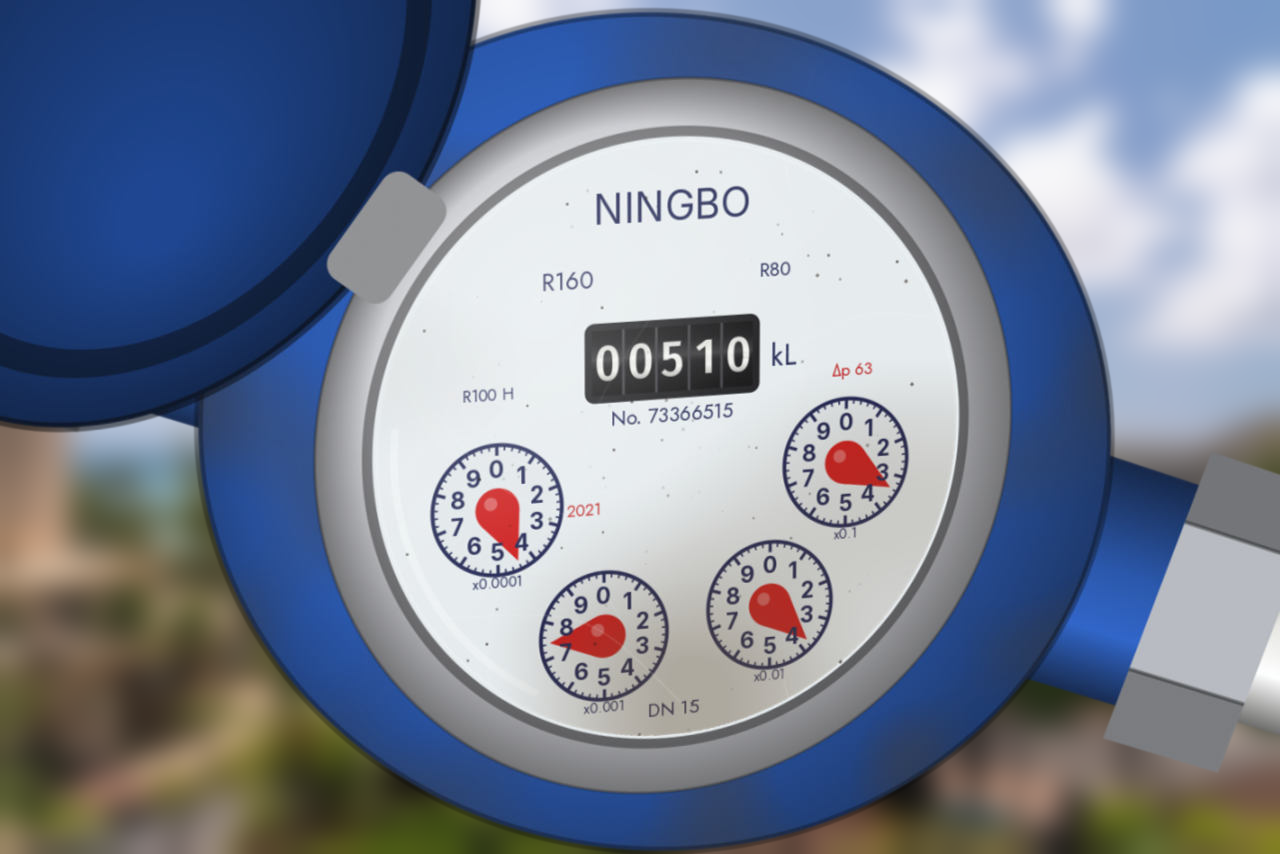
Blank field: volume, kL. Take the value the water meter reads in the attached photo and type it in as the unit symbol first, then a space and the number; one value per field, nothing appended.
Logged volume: kL 510.3374
